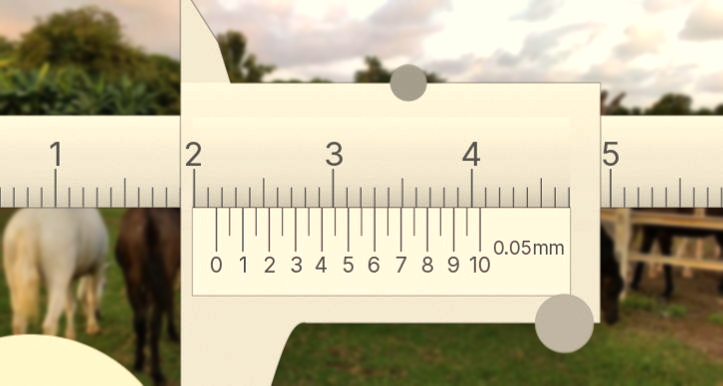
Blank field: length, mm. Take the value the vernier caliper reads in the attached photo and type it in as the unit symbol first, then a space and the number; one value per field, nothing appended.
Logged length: mm 21.6
